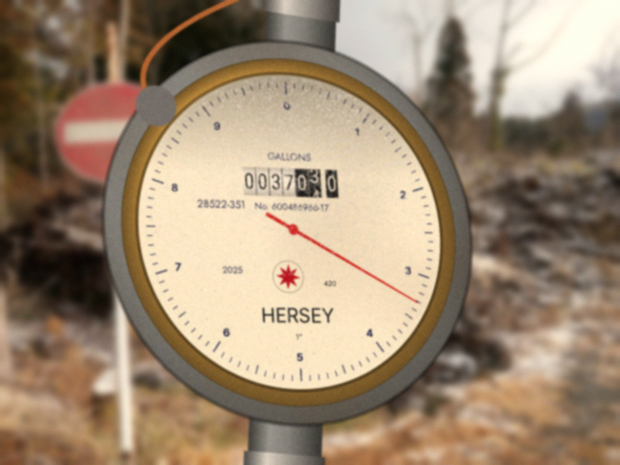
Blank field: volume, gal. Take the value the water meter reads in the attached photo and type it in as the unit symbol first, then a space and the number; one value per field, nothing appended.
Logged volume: gal 37033.3
